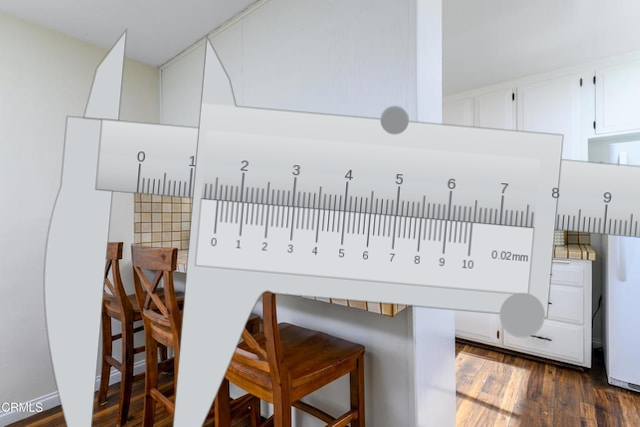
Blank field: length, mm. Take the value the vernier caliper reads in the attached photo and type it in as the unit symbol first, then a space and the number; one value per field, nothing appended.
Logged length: mm 15.5
